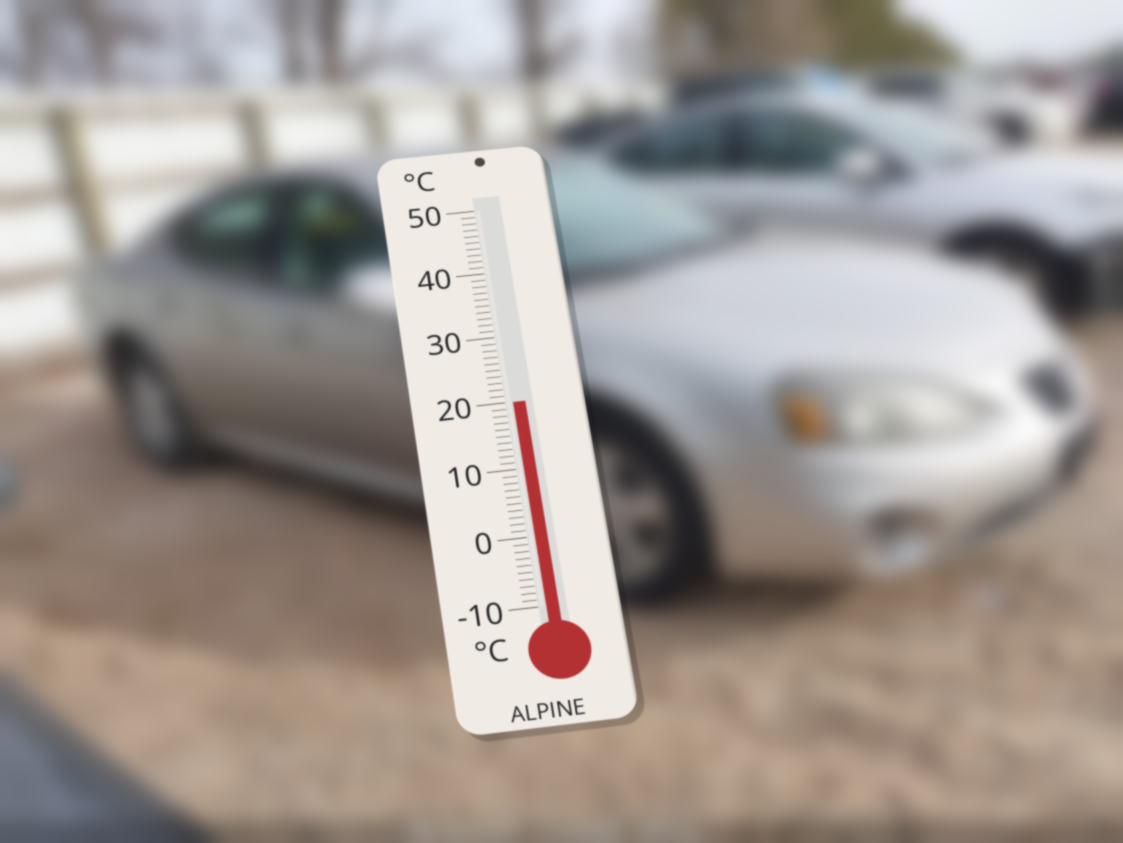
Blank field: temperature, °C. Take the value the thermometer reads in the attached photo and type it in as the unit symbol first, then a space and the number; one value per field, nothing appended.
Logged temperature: °C 20
